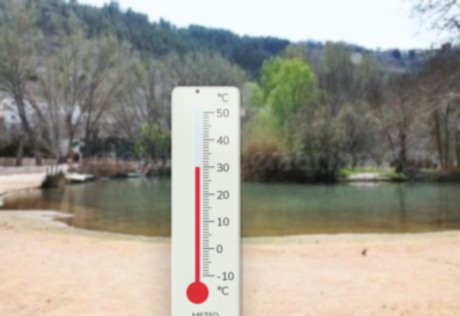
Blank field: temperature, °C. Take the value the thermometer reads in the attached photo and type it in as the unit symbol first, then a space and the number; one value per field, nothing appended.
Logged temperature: °C 30
